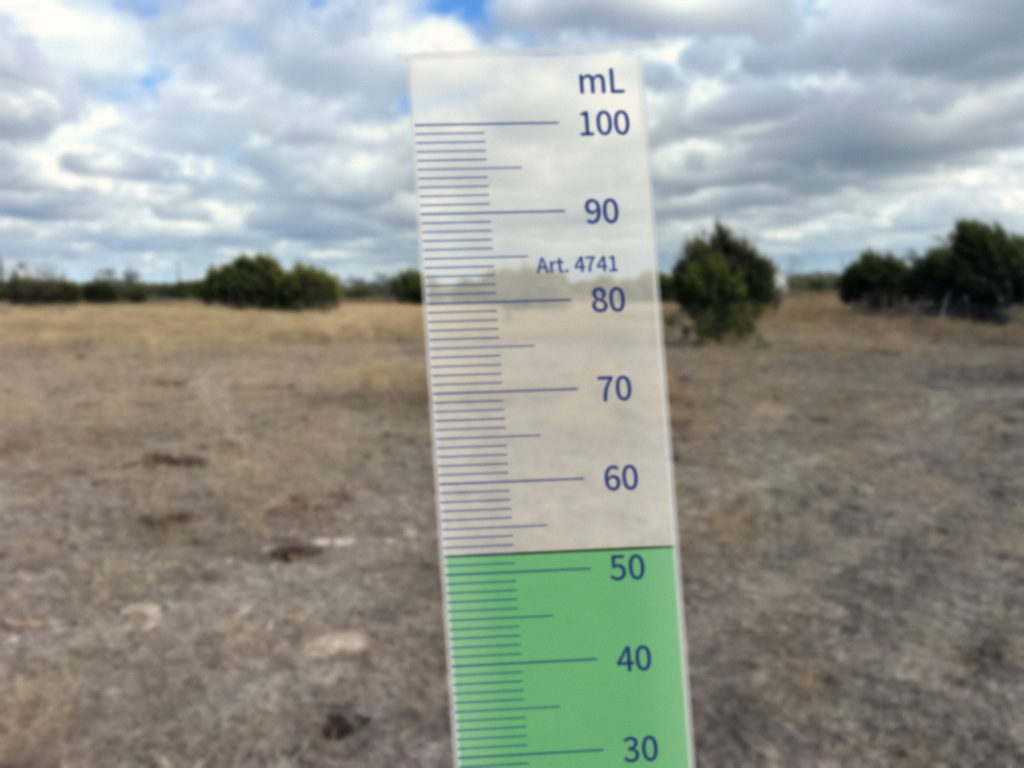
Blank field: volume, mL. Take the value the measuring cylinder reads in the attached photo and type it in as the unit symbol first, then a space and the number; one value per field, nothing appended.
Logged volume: mL 52
